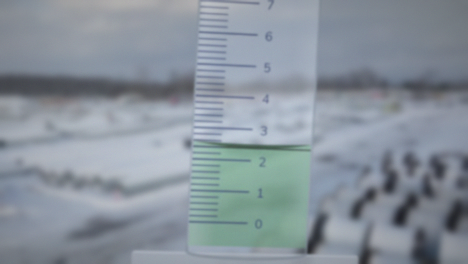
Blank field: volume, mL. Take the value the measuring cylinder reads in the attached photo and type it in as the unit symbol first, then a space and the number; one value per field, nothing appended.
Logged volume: mL 2.4
